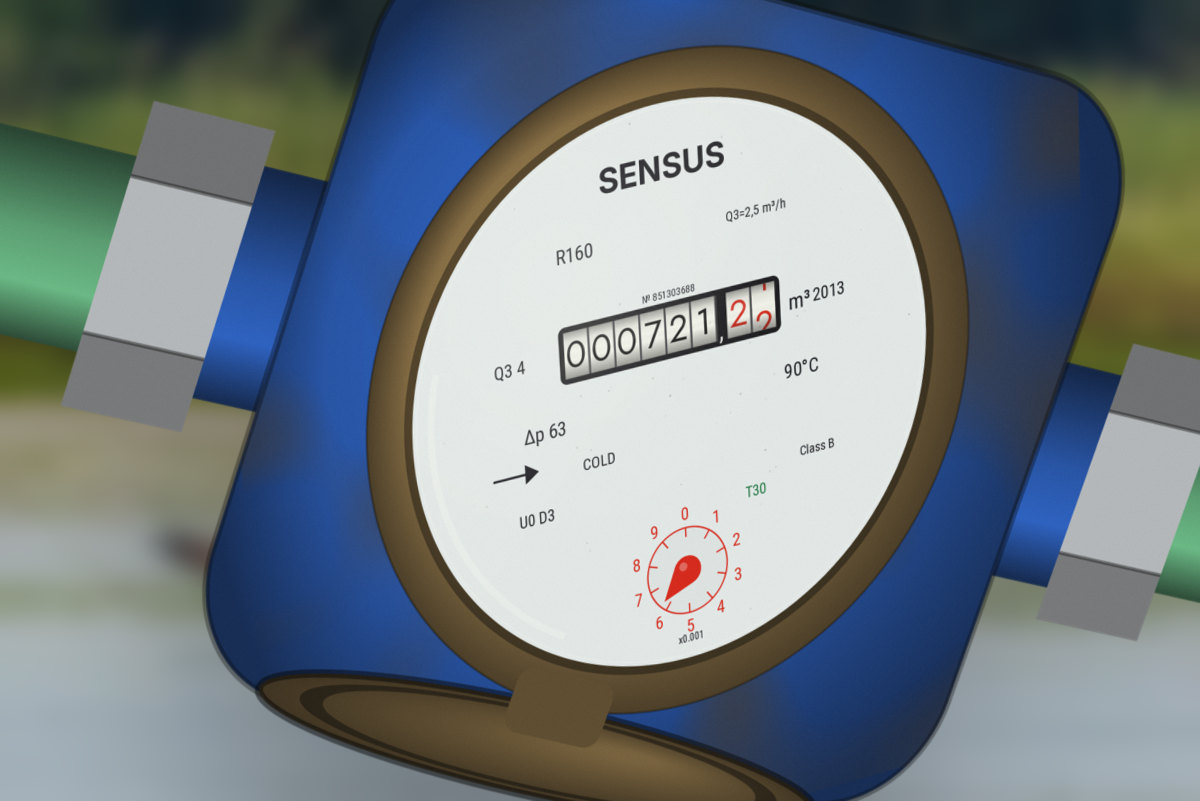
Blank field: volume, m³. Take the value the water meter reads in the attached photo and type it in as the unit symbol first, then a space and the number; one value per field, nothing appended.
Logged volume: m³ 721.216
